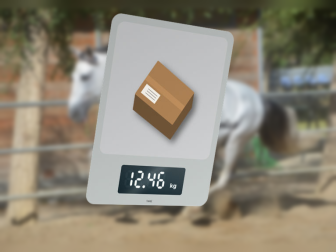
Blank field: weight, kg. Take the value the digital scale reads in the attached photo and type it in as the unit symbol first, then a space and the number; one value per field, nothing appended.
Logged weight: kg 12.46
